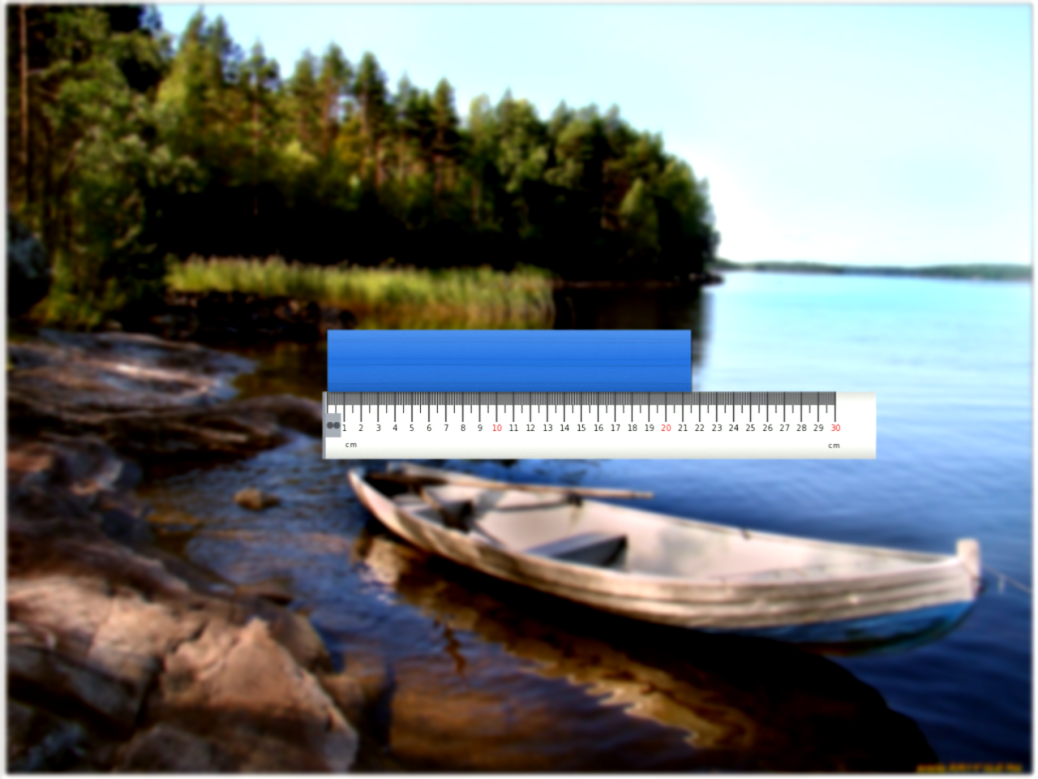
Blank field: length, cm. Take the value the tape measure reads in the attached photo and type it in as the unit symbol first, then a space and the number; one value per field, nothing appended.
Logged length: cm 21.5
